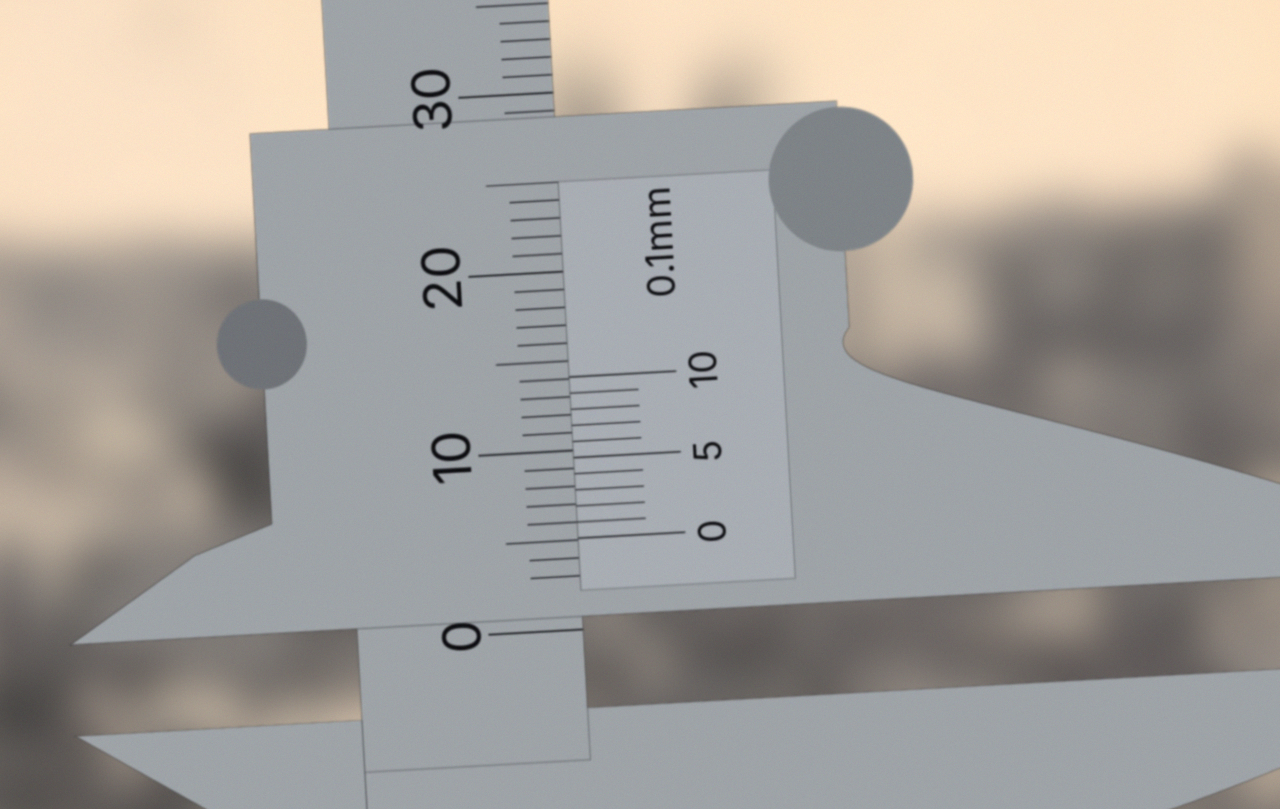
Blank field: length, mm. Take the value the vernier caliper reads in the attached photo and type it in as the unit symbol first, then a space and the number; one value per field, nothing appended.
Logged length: mm 5.1
